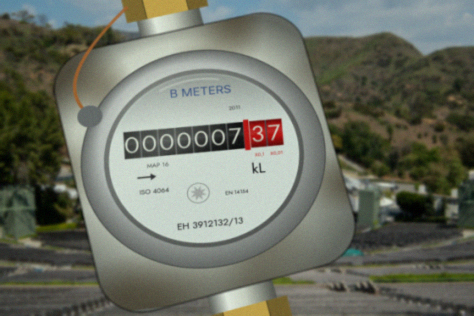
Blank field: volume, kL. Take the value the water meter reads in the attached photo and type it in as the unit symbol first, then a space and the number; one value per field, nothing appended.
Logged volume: kL 7.37
